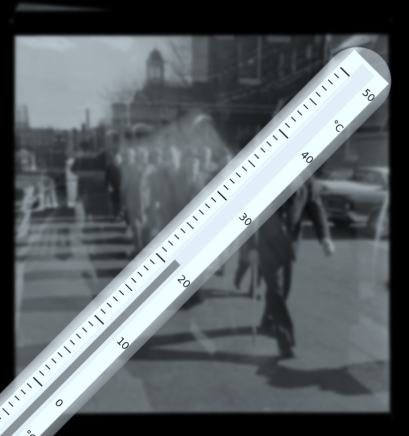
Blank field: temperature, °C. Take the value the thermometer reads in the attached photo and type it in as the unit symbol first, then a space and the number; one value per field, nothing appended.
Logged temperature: °C 21
